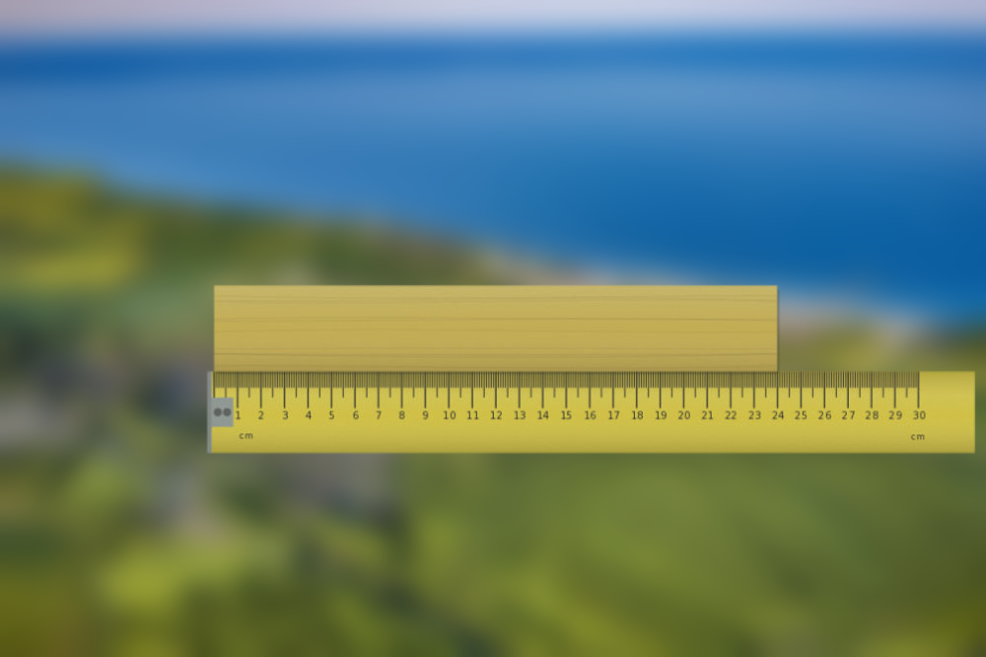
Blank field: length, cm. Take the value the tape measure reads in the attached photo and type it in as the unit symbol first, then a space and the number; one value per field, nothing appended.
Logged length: cm 24
